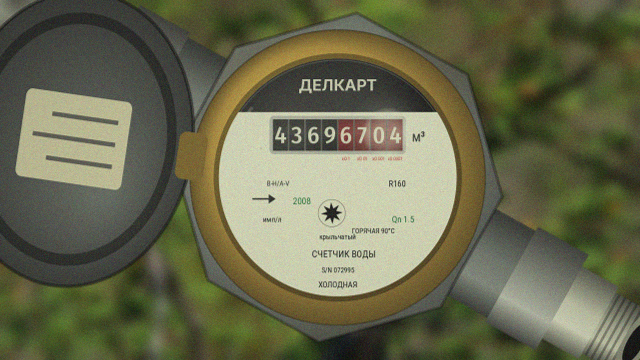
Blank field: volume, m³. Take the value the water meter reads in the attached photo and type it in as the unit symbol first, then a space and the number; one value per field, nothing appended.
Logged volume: m³ 4369.6704
